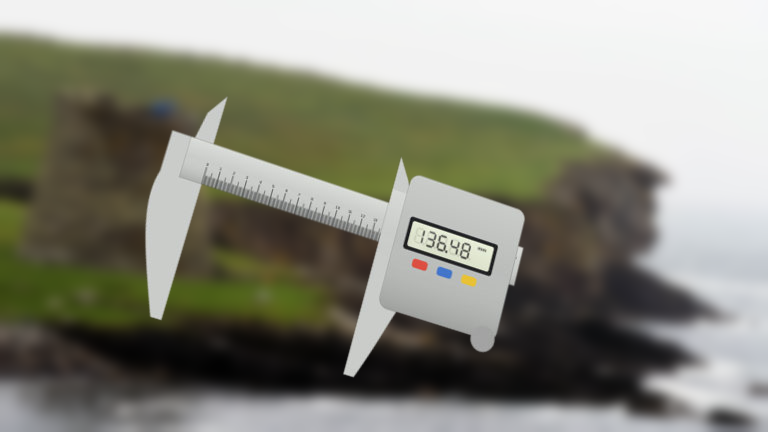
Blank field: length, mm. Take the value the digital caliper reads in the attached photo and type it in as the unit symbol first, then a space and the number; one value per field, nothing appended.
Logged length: mm 136.48
